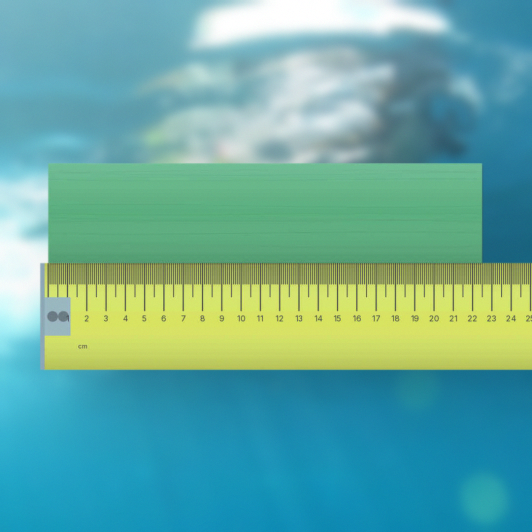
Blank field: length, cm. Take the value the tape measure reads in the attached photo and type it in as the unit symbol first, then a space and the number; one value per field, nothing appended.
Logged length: cm 22.5
